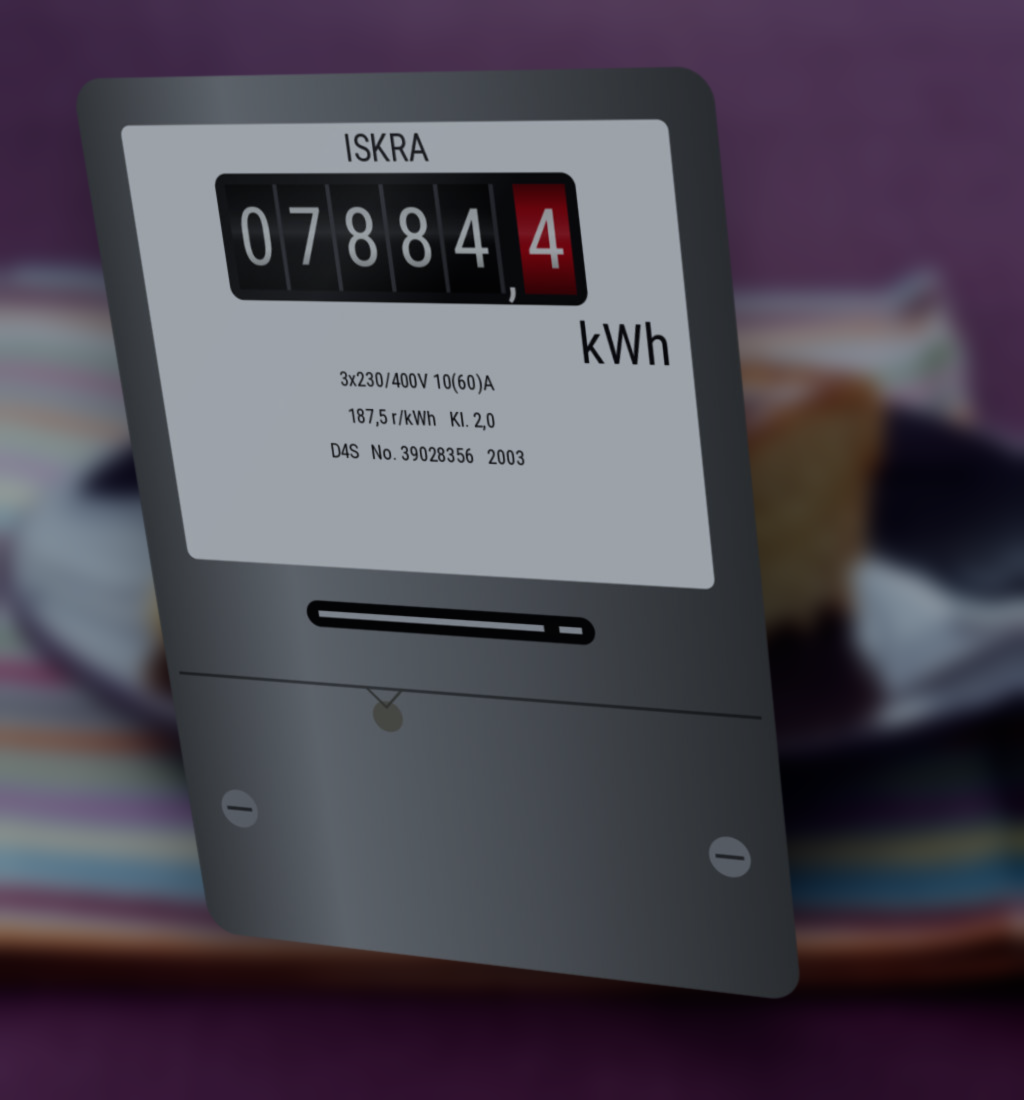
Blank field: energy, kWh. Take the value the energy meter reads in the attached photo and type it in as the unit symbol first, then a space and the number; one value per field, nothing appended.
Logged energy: kWh 7884.4
